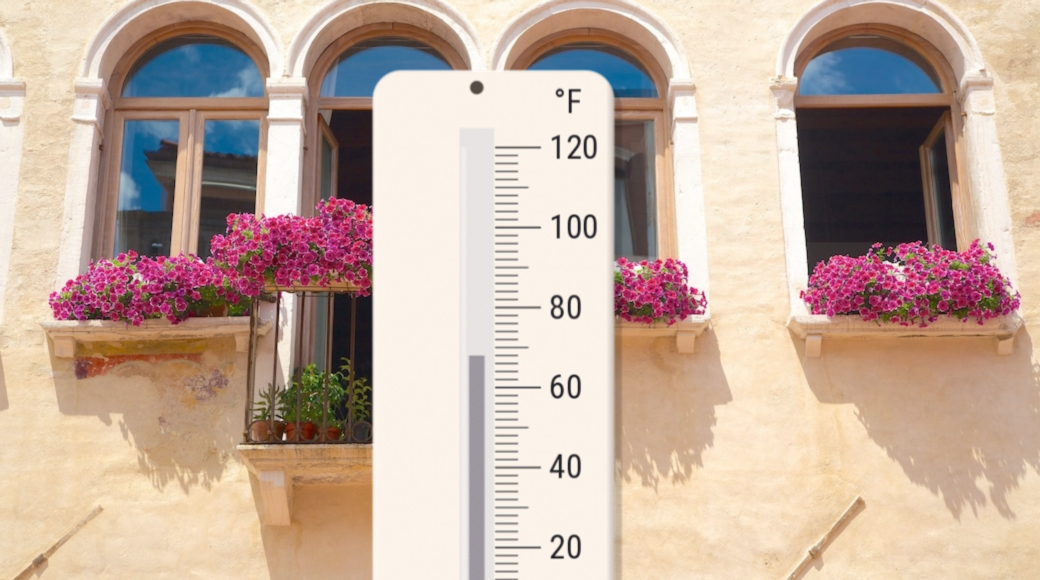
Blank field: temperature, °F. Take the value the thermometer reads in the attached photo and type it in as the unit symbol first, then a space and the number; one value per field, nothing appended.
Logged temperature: °F 68
